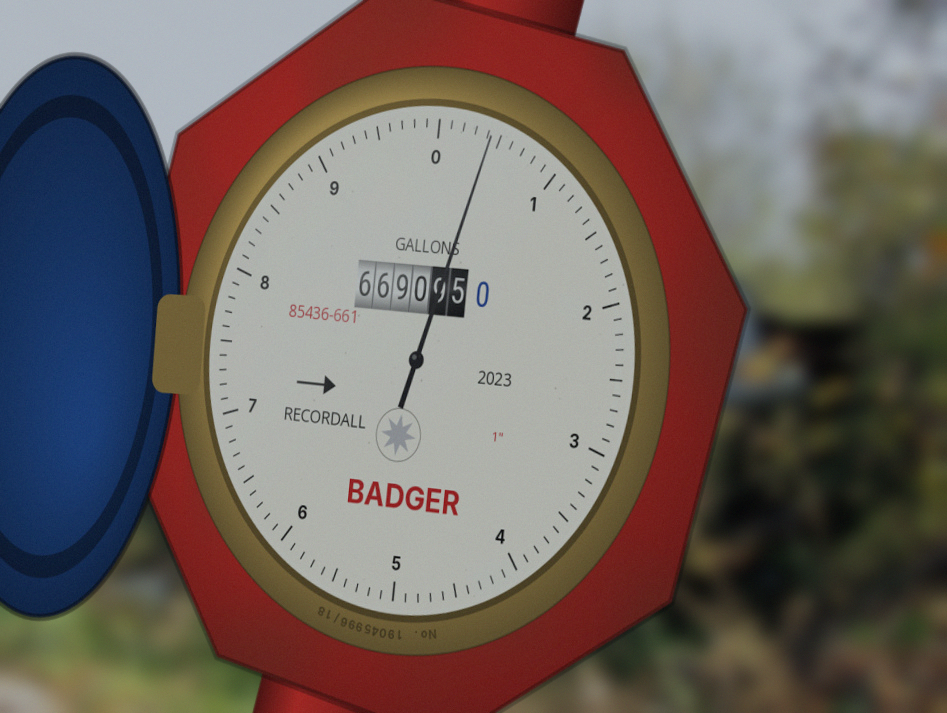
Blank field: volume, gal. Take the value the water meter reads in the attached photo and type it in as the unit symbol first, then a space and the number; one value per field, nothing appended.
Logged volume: gal 6690950.4
